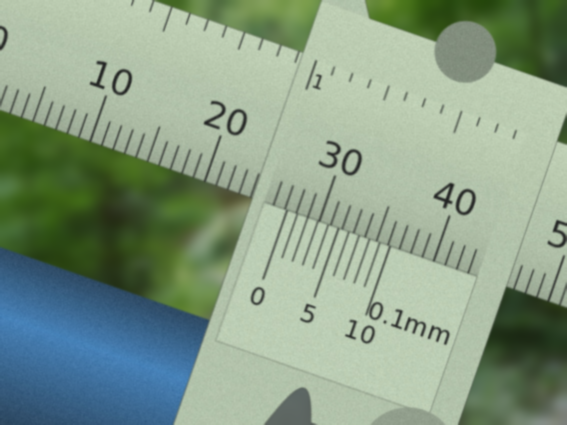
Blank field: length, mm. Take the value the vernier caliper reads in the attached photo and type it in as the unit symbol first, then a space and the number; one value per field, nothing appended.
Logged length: mm 27.2
